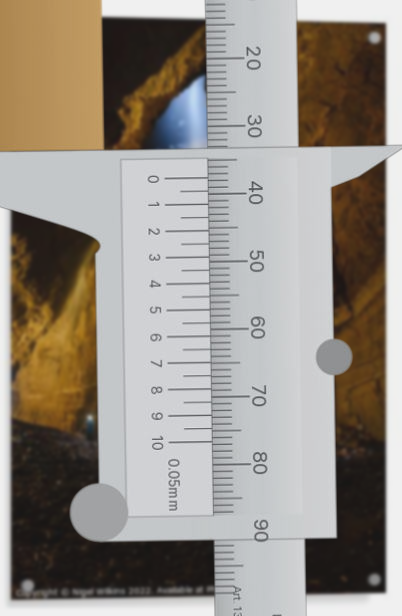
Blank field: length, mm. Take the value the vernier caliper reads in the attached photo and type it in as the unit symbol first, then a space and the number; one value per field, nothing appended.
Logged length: mm 37.6
